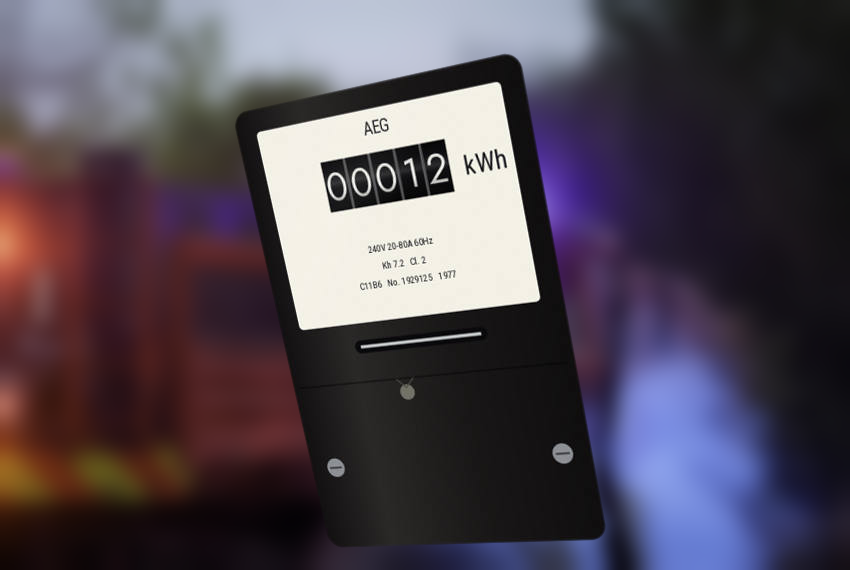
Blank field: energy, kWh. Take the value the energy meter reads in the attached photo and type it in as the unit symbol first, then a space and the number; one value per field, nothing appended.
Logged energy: kWh 12
